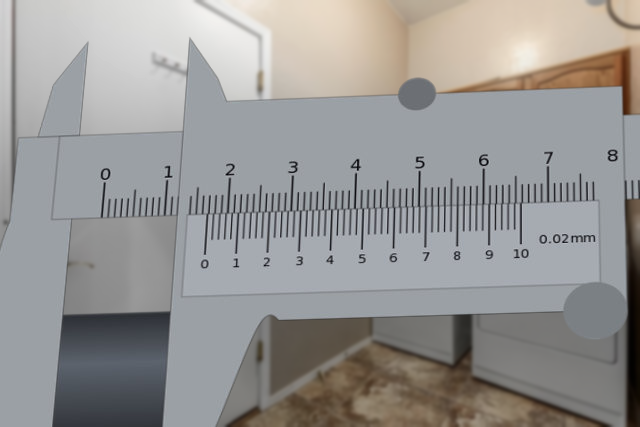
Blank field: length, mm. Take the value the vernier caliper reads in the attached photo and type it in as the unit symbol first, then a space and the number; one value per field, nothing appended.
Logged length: mm 16.8
